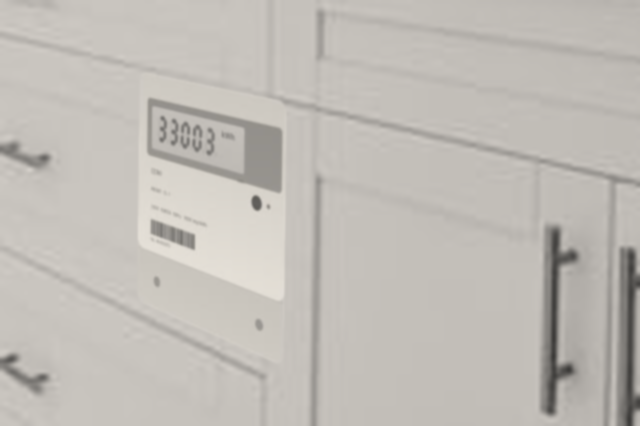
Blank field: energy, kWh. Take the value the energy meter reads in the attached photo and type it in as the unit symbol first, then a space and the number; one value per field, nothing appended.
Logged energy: kWh 33003
